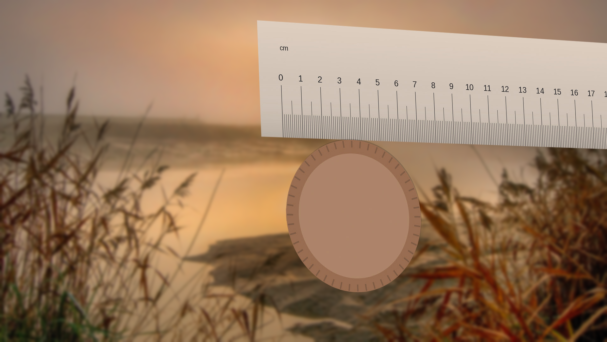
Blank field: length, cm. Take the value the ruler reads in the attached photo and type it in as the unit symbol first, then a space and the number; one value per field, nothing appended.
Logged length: cm 7
